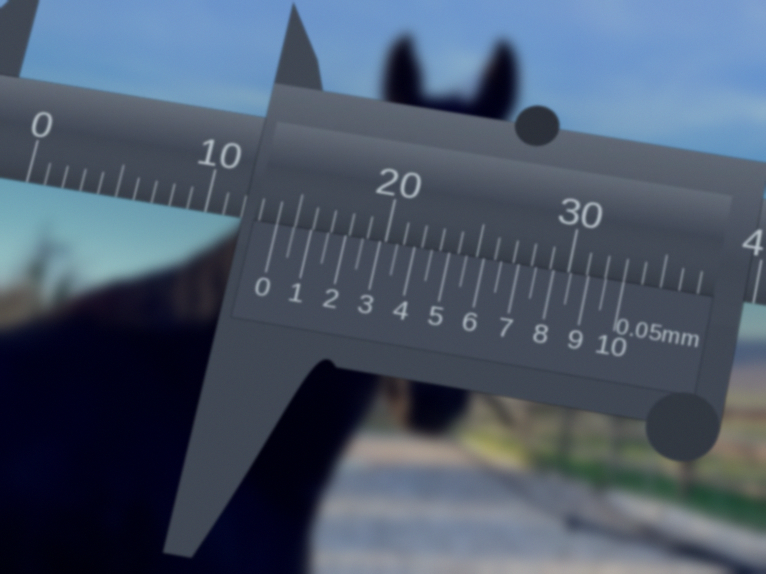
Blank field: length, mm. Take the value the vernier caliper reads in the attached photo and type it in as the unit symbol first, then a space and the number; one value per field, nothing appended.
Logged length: mm 14.0
